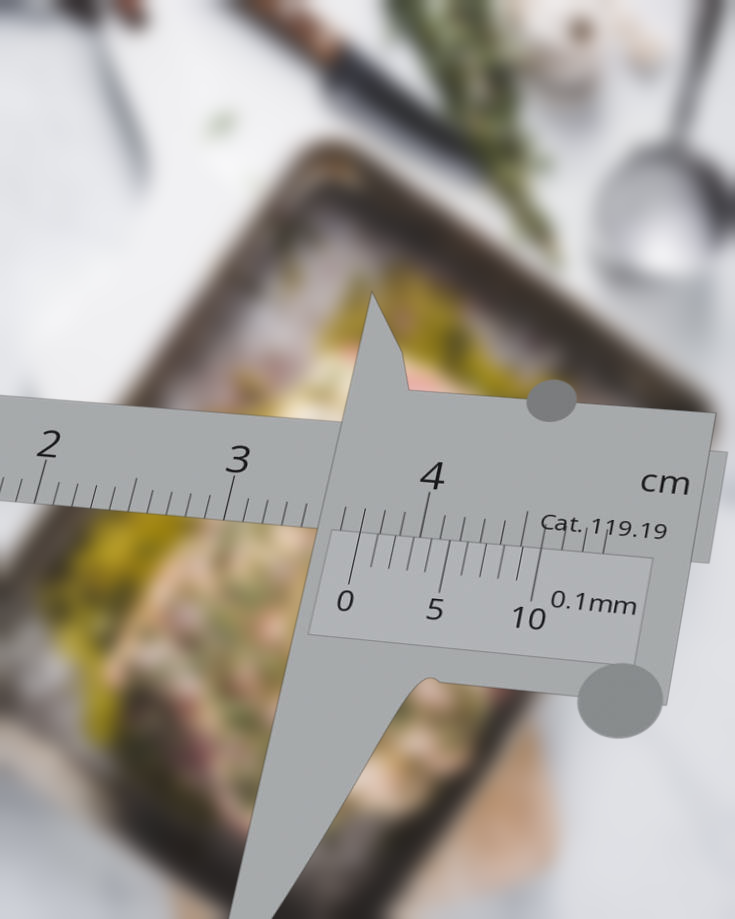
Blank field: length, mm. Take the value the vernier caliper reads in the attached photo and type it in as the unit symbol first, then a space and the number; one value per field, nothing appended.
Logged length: mm 37.0
